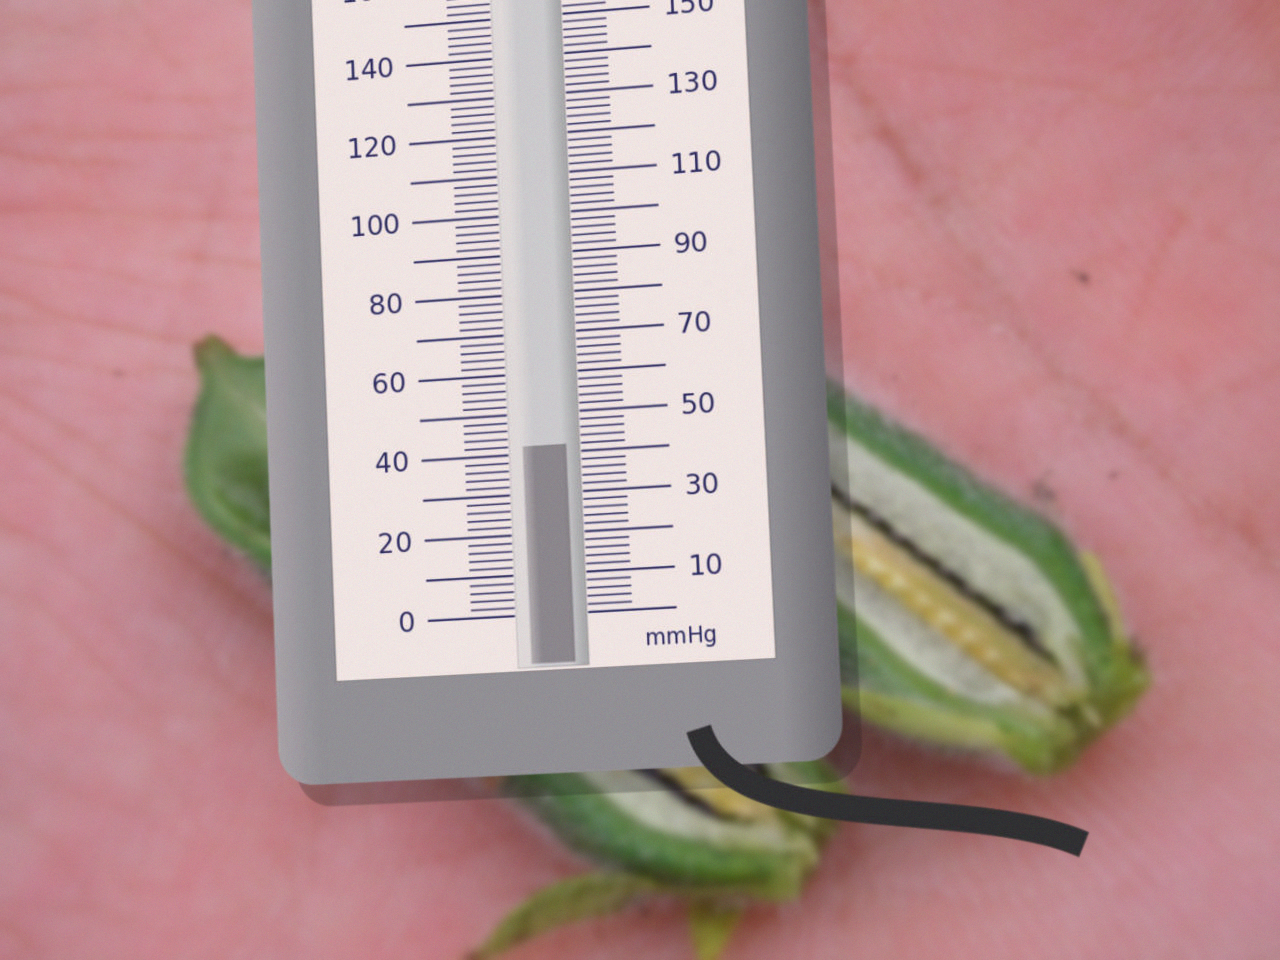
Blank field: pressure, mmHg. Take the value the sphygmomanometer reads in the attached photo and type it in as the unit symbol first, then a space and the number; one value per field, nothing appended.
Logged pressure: mmHg 42
